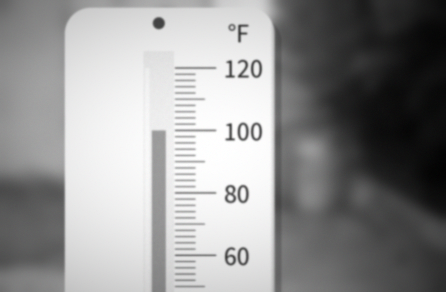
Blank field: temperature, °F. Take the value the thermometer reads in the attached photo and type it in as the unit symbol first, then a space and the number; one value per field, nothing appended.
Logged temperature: °F 100
